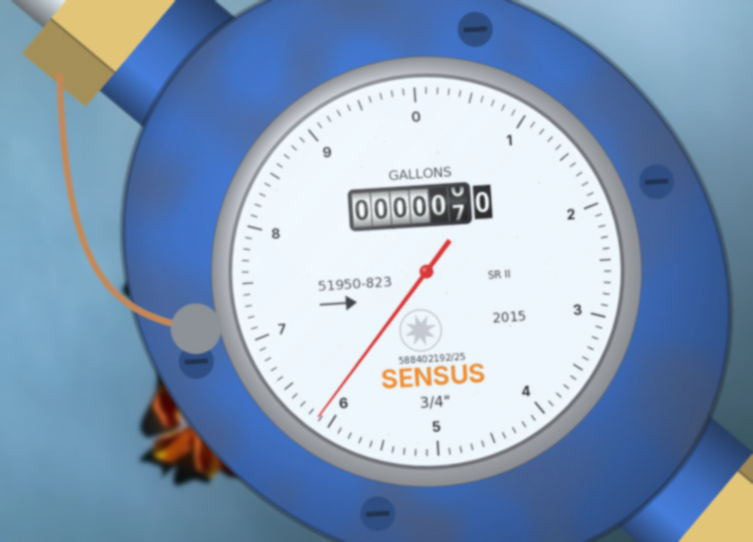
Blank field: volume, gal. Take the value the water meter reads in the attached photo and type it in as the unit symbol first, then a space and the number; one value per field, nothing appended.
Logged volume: gal 66.1
